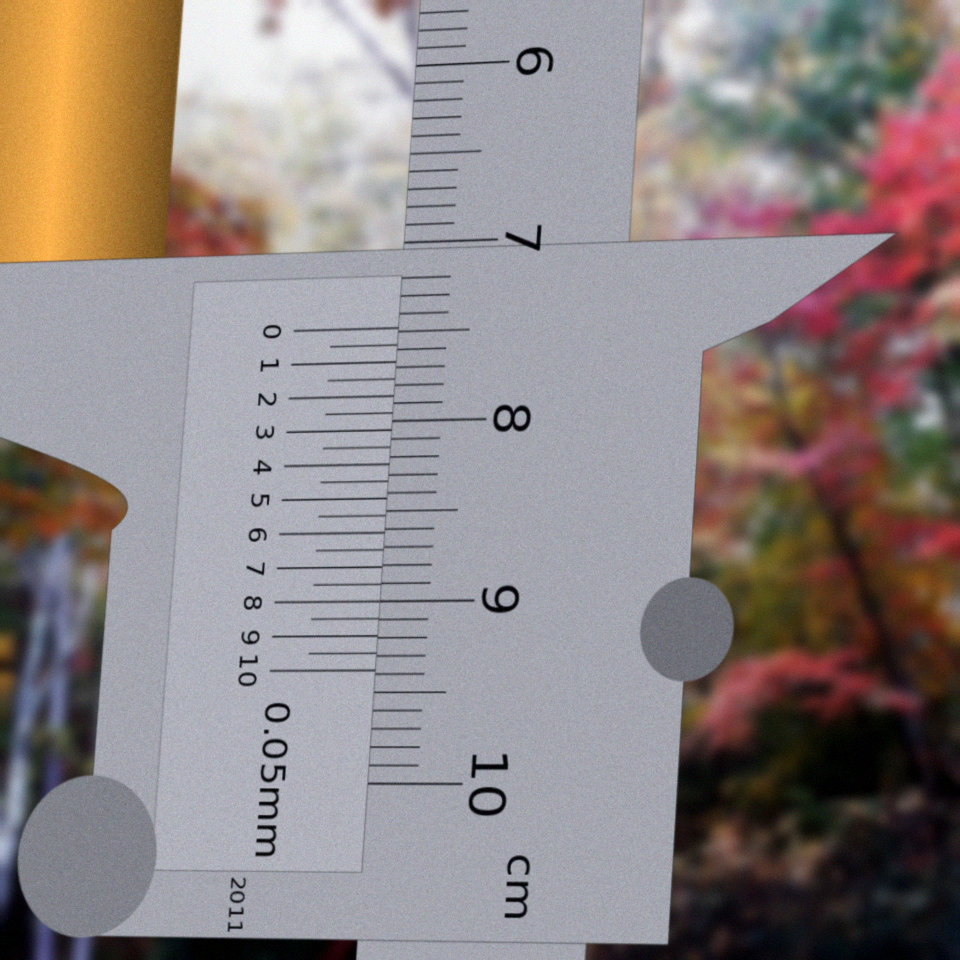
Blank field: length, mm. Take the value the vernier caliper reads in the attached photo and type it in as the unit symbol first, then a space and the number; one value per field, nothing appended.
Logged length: mm 74.8
